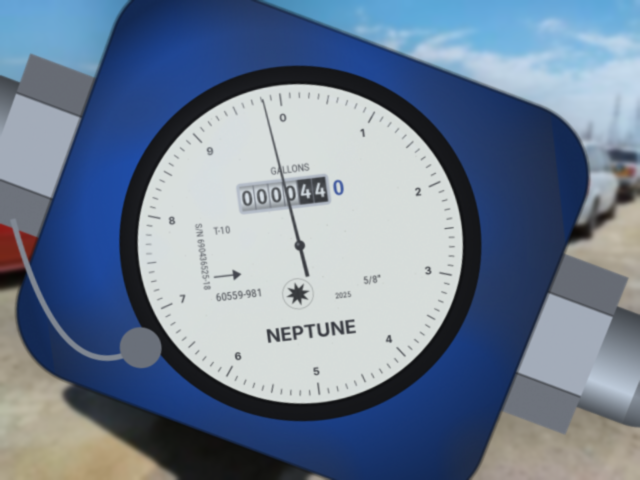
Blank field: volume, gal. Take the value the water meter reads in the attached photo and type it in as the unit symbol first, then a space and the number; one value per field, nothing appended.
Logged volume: gal 439.8
